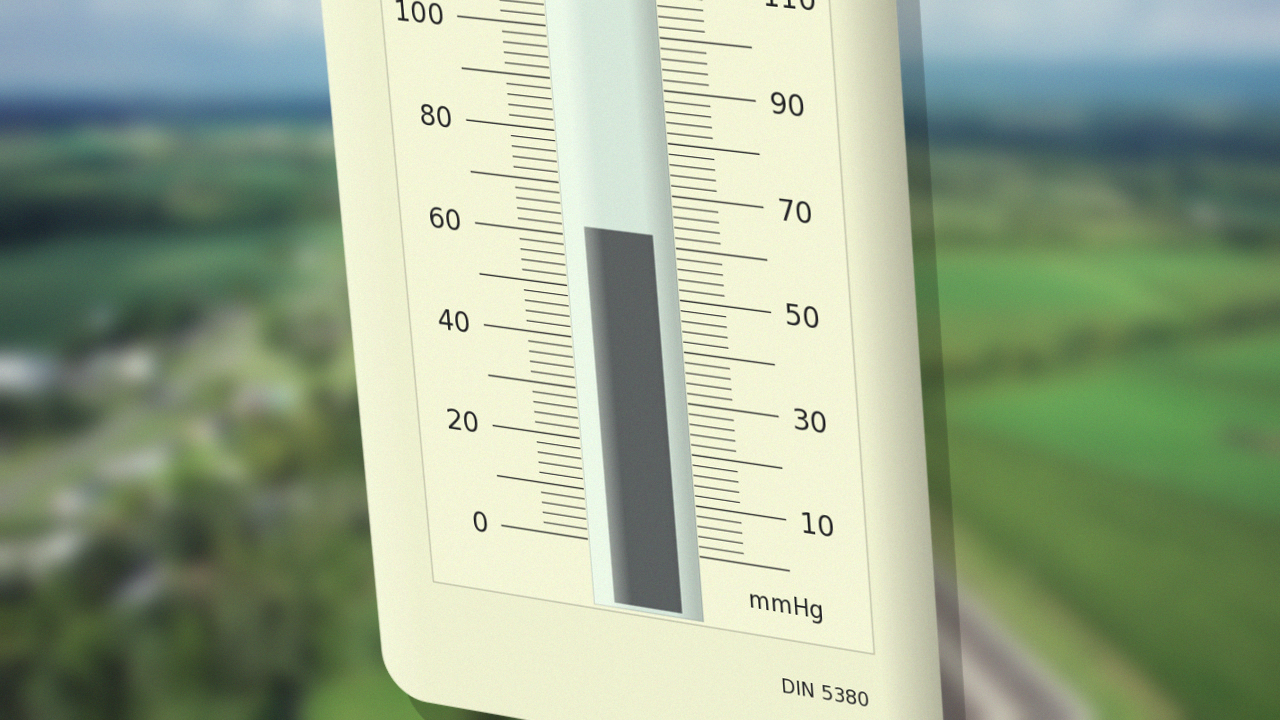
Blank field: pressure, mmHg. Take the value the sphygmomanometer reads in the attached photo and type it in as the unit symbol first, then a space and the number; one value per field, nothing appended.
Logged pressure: mmHg 62
